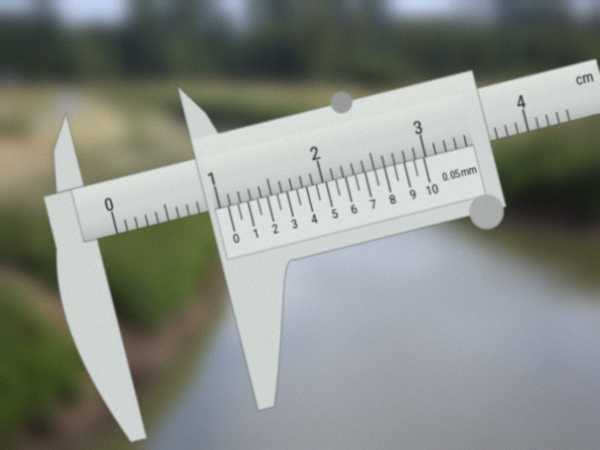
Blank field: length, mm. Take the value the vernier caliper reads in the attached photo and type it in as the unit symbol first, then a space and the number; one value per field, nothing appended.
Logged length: mm 10.8
